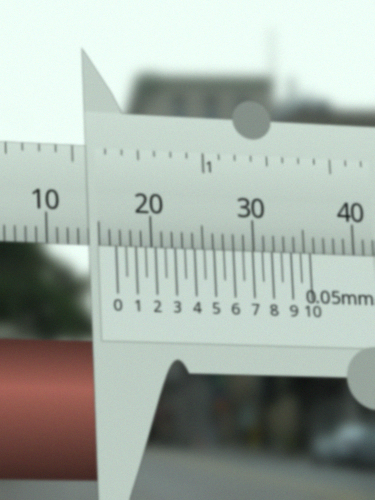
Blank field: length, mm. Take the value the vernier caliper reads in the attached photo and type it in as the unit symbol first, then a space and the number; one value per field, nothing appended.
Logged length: mm 16.6
